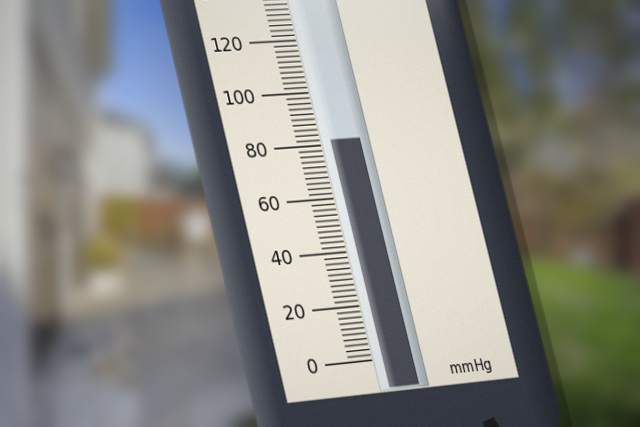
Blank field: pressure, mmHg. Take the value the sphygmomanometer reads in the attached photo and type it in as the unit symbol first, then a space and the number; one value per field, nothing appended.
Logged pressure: mmHg 82
